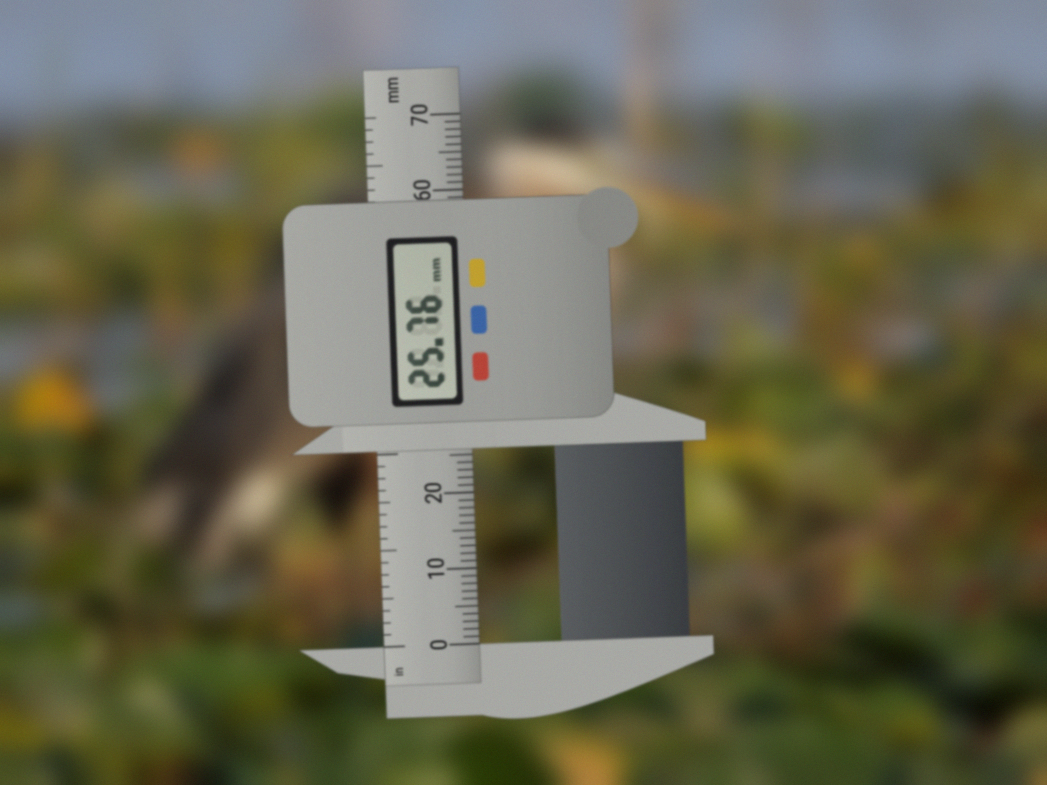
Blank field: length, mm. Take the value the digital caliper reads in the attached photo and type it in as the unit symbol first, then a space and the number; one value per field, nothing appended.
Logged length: mm 25.76
